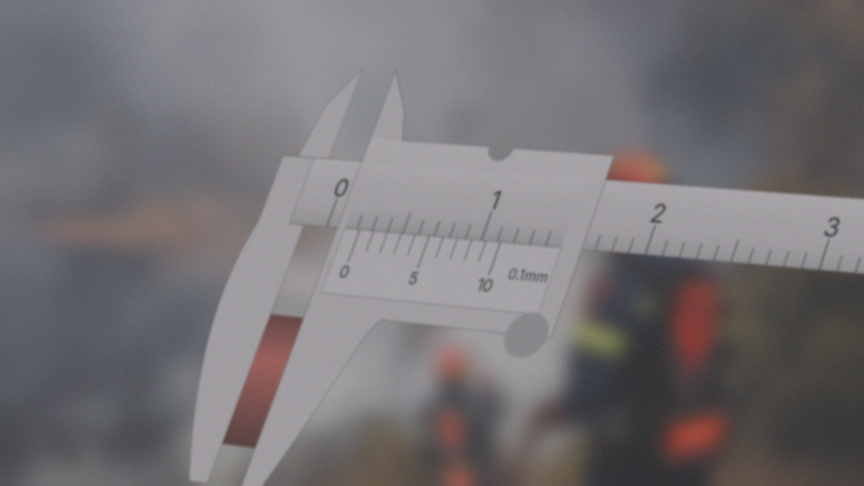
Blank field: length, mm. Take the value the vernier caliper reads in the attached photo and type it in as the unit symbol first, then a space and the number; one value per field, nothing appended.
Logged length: mm 2.2
